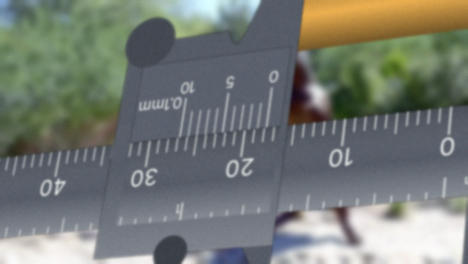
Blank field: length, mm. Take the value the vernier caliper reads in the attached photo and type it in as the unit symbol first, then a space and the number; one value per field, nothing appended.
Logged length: mm 17.8
